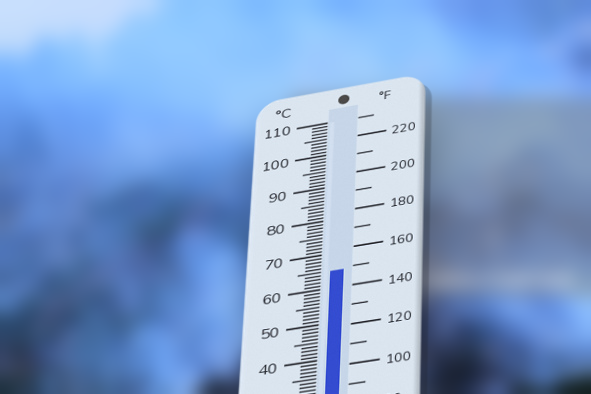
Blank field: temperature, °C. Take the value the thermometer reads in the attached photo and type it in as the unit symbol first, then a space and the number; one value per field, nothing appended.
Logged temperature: °C 65
